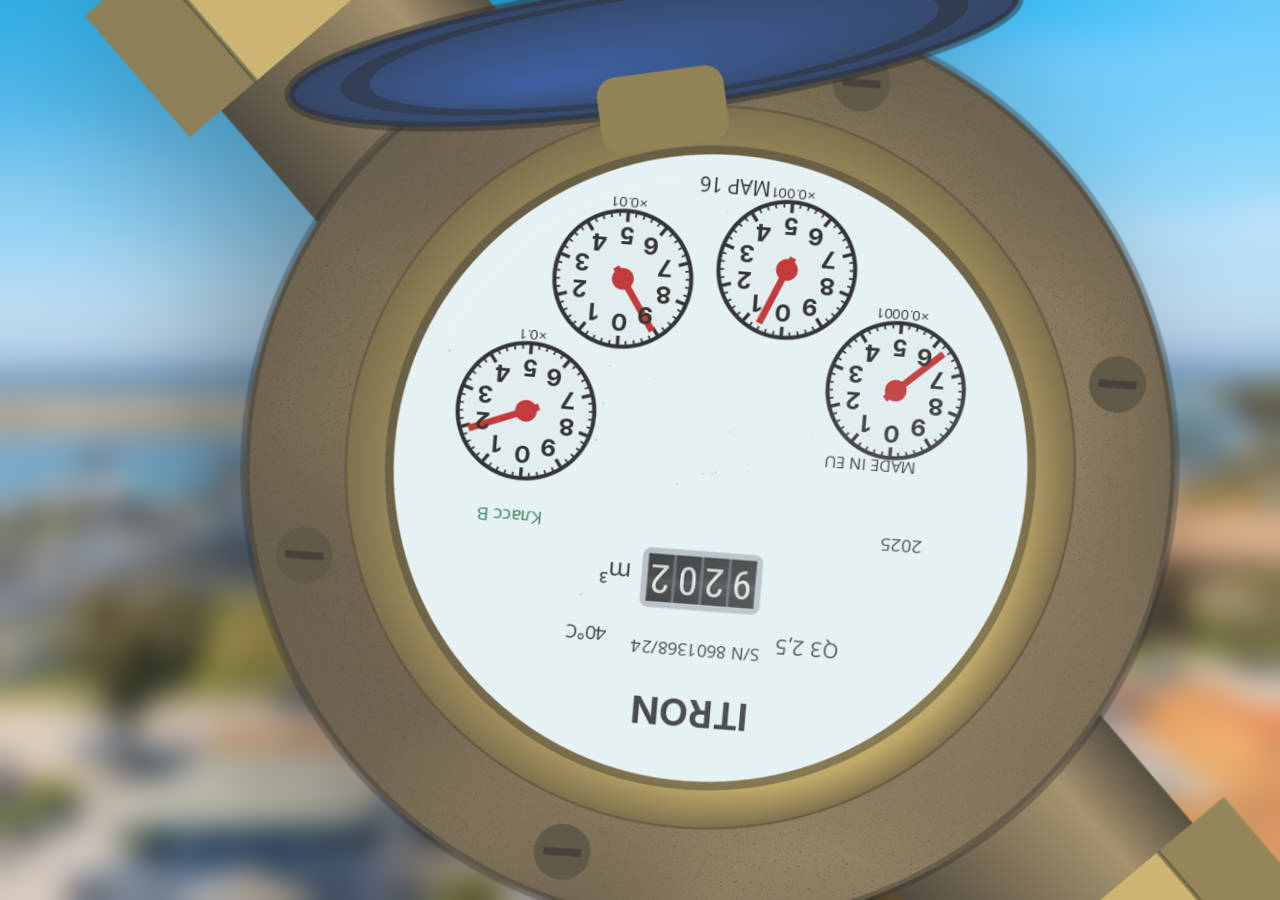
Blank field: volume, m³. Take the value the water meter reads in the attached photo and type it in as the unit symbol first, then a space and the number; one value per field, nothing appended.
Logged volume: m³ 9202.1906
